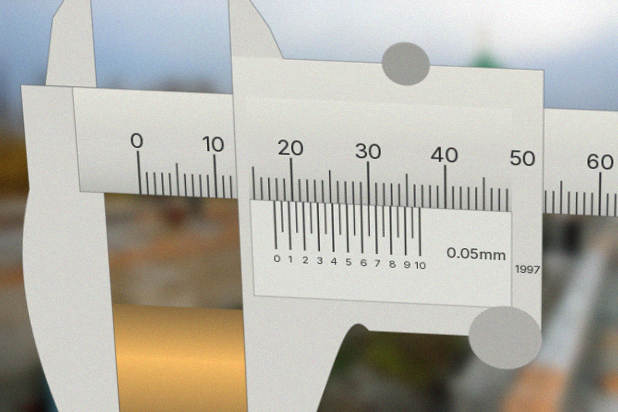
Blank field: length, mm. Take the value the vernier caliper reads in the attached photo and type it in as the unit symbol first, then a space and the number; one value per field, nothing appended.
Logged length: mm 17.6
